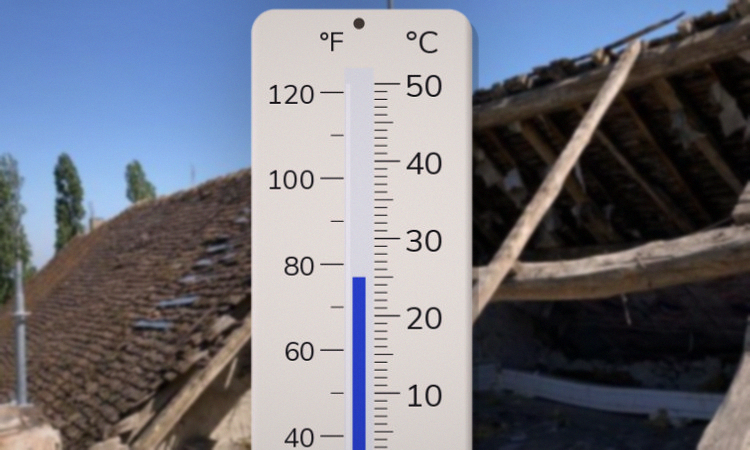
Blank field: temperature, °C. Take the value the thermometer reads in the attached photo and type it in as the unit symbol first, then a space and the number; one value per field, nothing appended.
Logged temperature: °C 25
